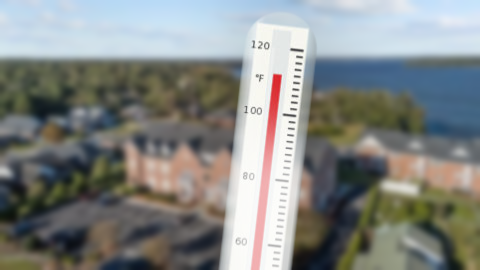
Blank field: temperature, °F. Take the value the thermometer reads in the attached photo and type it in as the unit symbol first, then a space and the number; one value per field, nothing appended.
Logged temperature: °F 112
